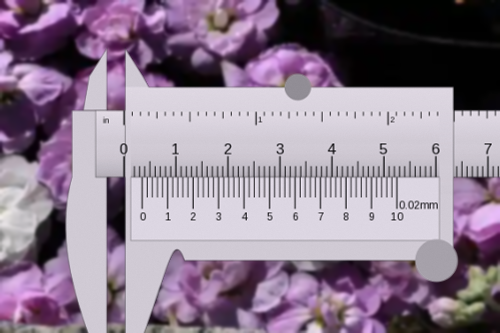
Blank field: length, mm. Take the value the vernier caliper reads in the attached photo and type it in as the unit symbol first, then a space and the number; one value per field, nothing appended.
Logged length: mm 3.5
